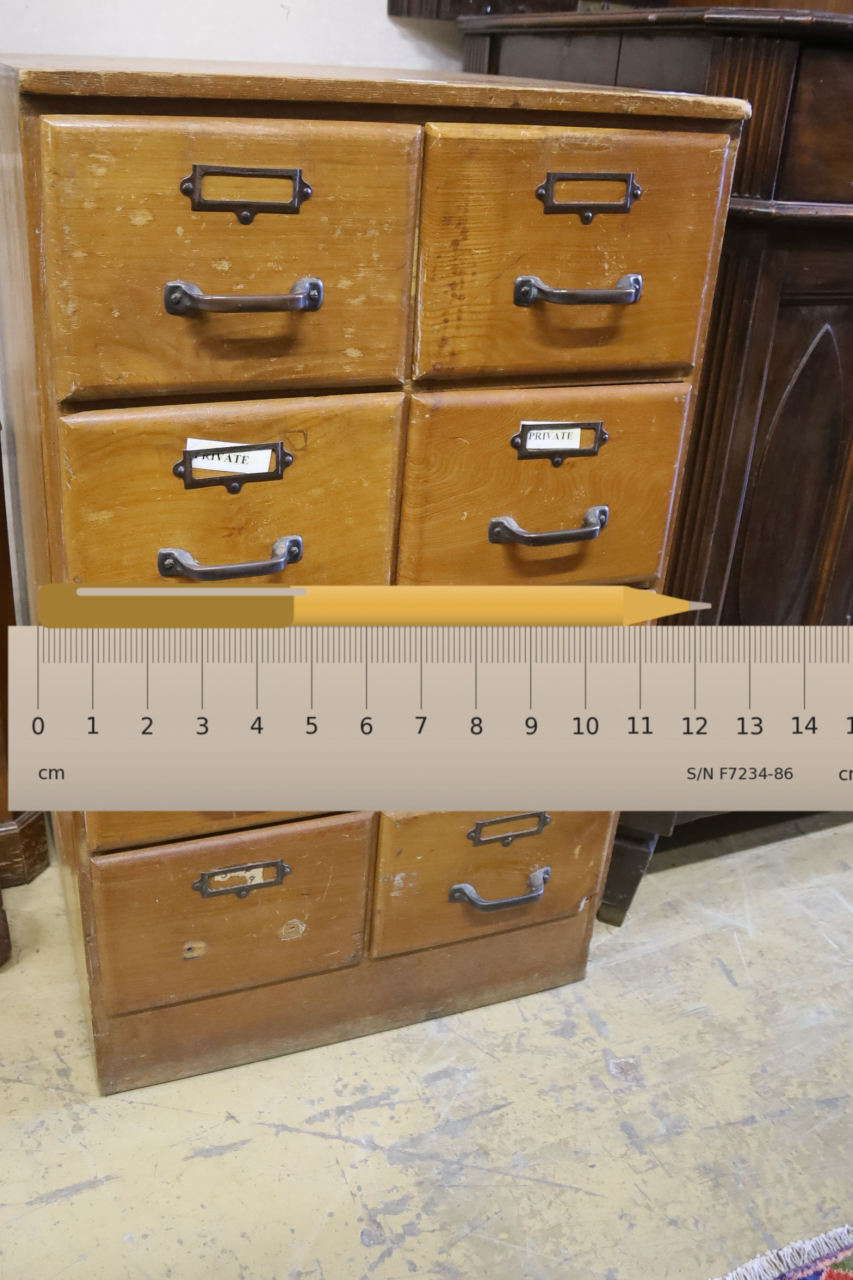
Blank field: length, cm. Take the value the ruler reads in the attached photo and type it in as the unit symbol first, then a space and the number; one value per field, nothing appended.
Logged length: cm 12.3
